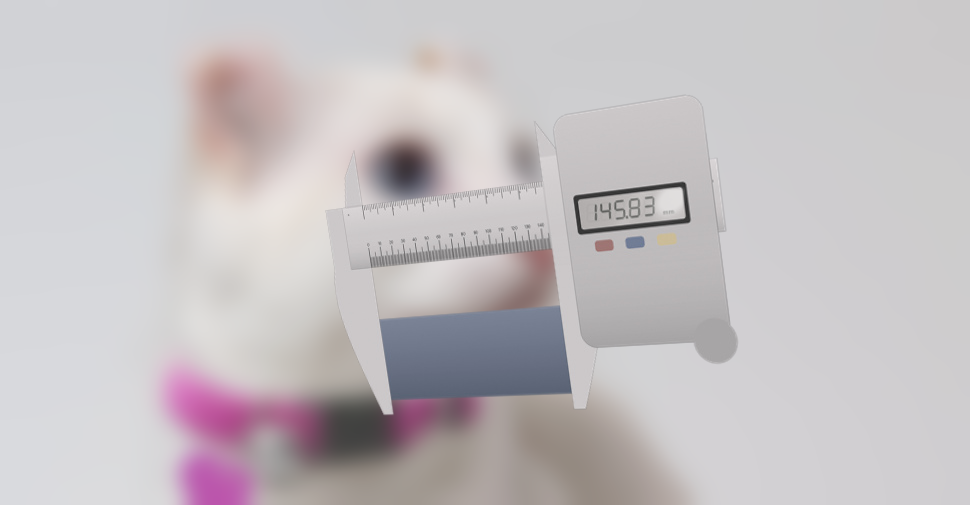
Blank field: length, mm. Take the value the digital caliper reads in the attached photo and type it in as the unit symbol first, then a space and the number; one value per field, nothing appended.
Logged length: mm 145.83
